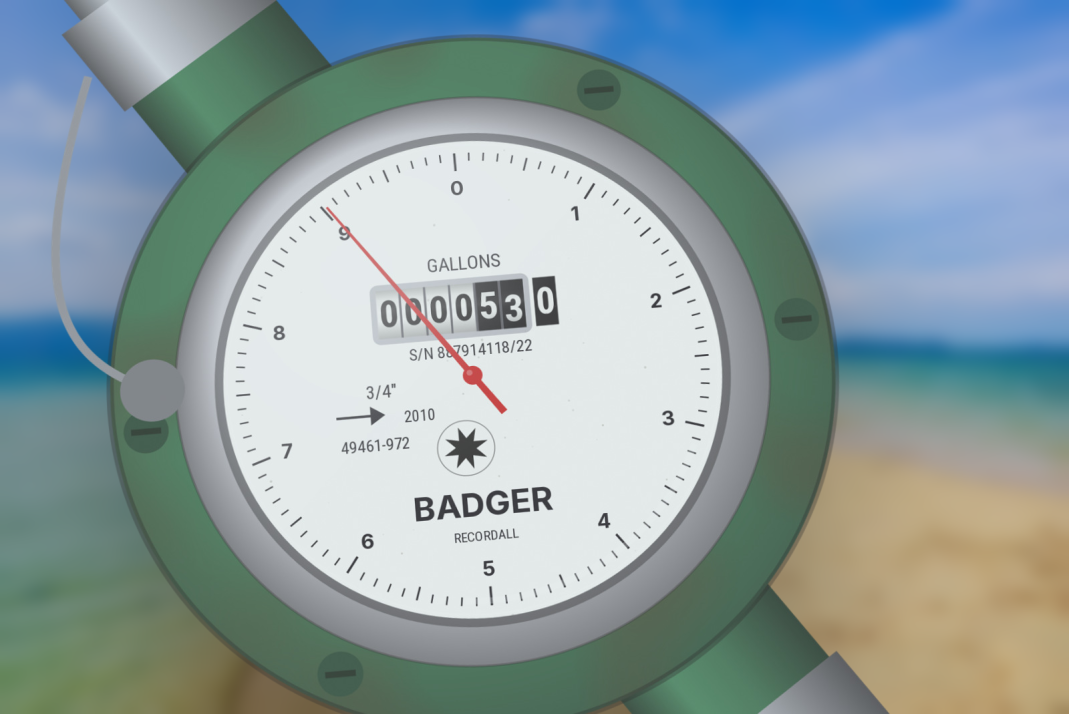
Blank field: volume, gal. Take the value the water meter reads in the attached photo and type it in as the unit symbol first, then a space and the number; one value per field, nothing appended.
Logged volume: gal 529.0
